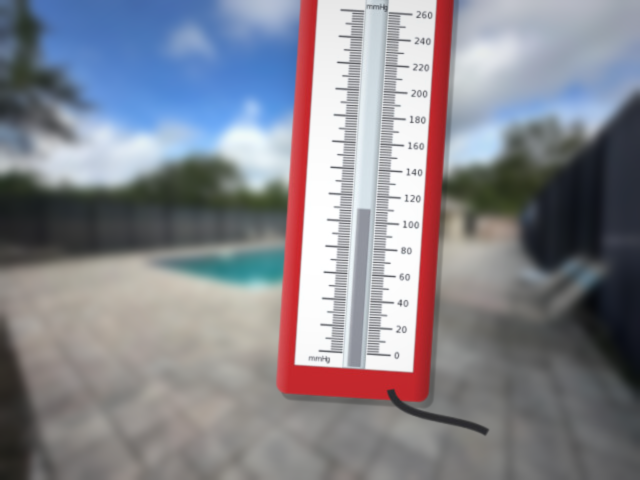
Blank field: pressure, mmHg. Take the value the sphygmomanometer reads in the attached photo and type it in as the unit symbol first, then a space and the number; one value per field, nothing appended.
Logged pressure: mmHg 110
